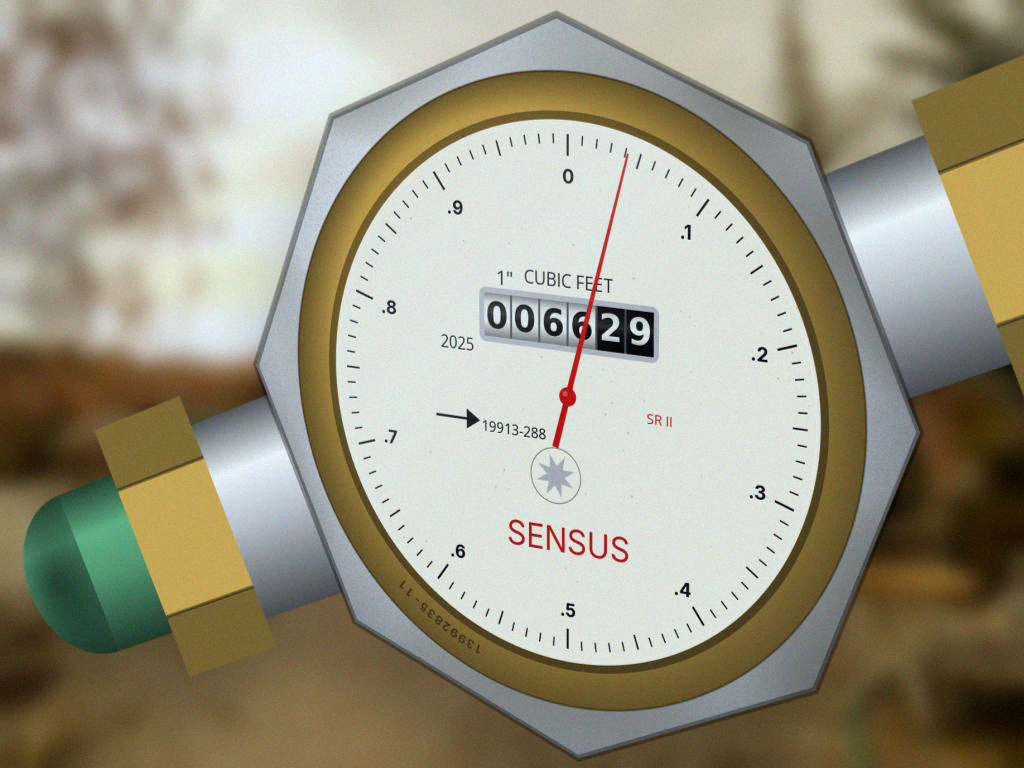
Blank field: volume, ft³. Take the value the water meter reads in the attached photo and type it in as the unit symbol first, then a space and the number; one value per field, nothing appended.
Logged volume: ft³ 6629.04
